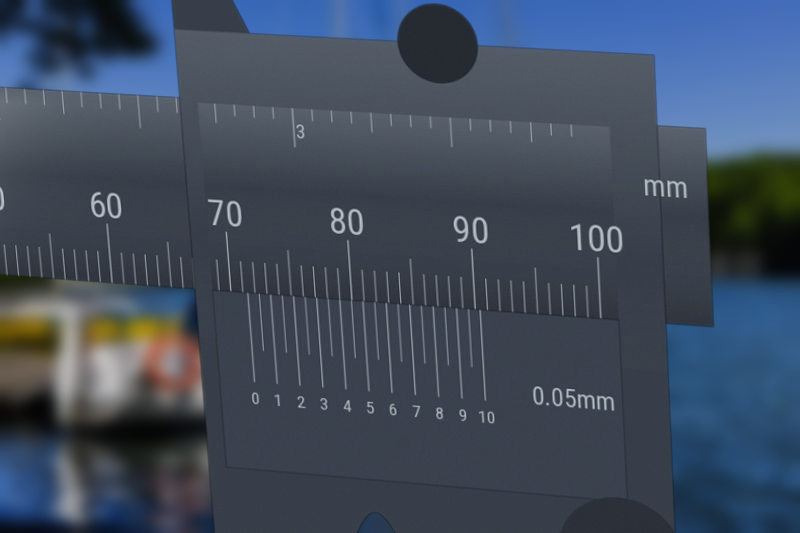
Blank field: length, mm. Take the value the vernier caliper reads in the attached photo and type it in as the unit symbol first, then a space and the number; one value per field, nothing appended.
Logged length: mm 71.4
